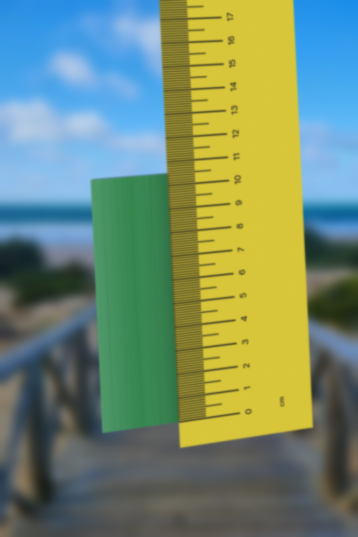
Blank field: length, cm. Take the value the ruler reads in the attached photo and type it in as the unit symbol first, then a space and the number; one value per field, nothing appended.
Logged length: cm 10.5
